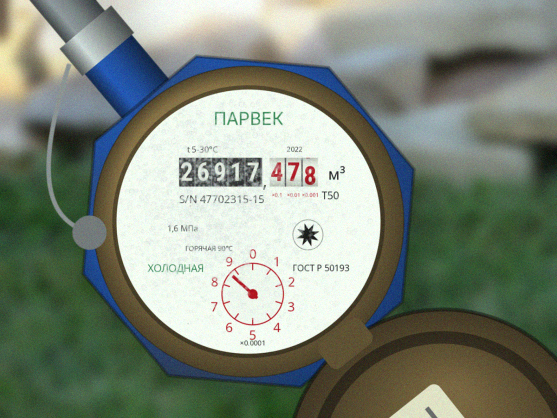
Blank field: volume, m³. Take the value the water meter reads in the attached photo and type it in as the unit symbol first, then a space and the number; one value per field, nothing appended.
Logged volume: m³ 26917.4778
